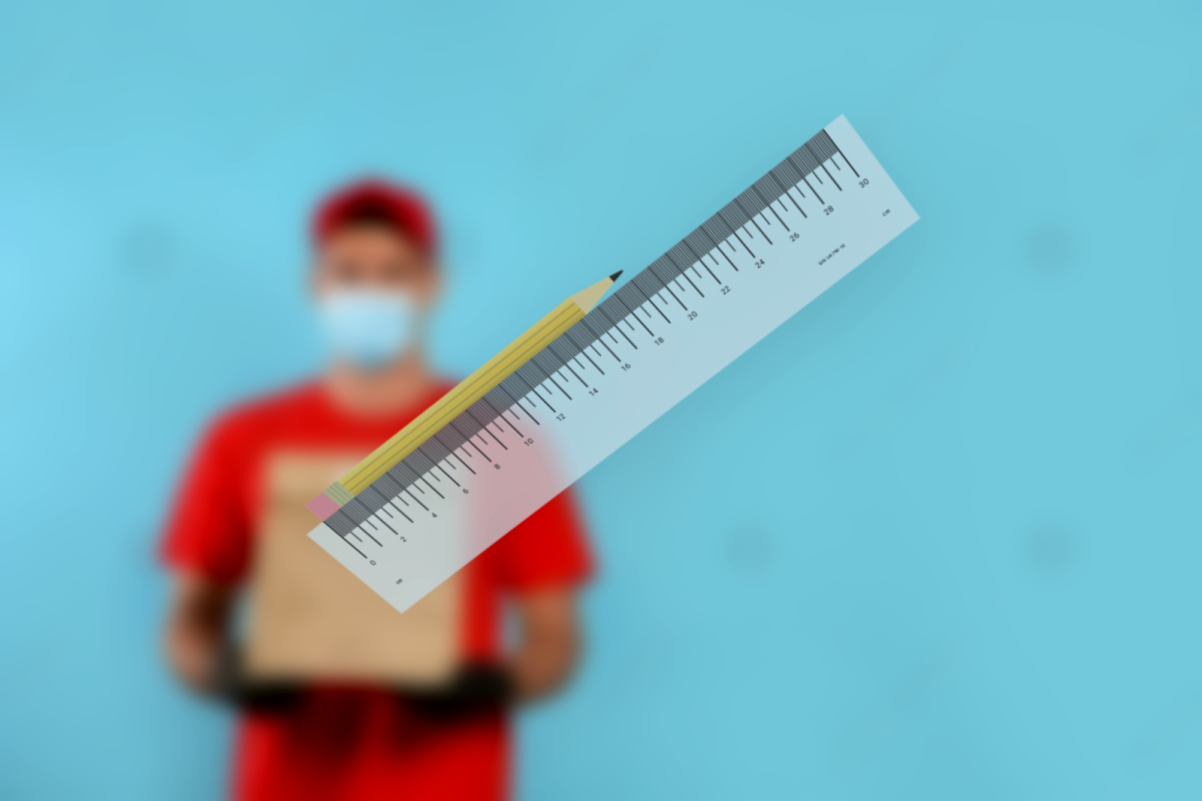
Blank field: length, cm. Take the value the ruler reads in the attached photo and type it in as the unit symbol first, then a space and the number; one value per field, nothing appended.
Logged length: cm 19
